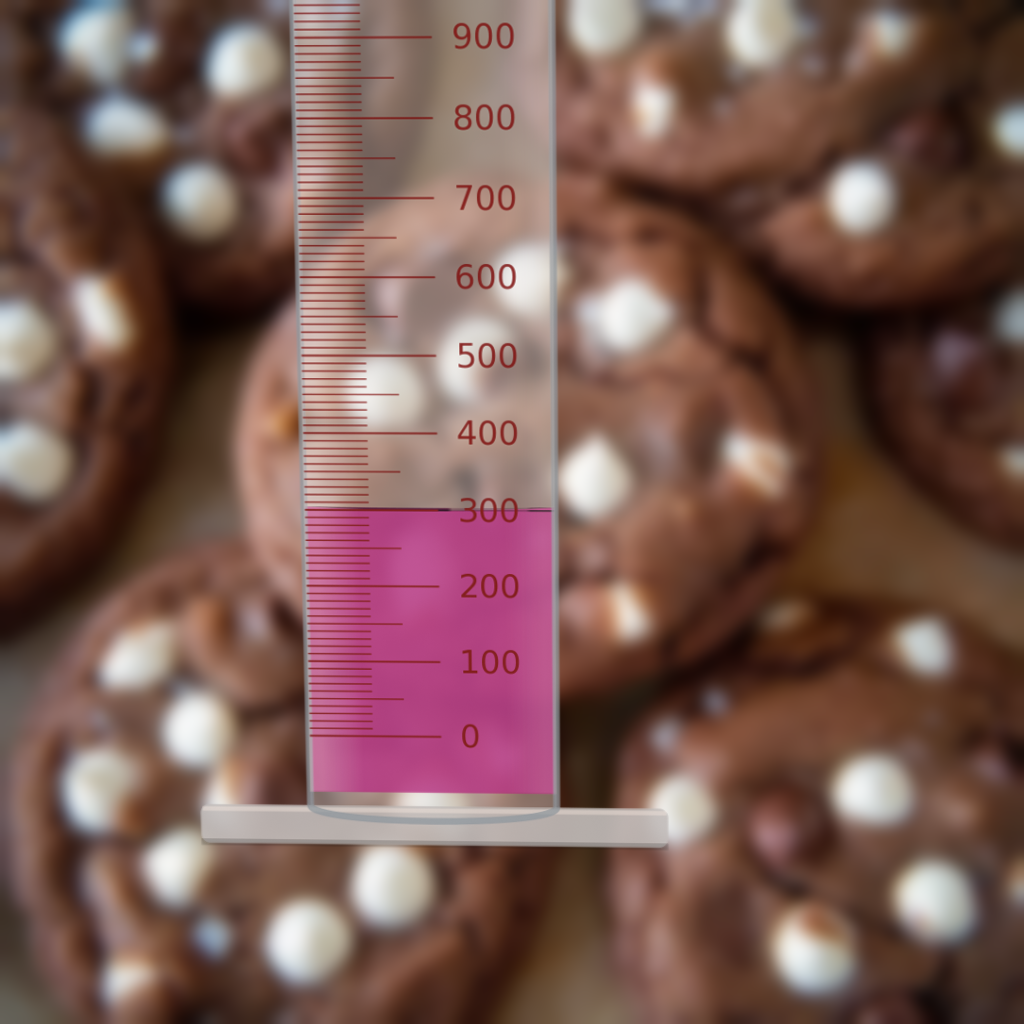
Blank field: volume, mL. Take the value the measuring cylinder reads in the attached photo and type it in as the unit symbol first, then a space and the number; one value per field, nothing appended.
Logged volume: mL 300
